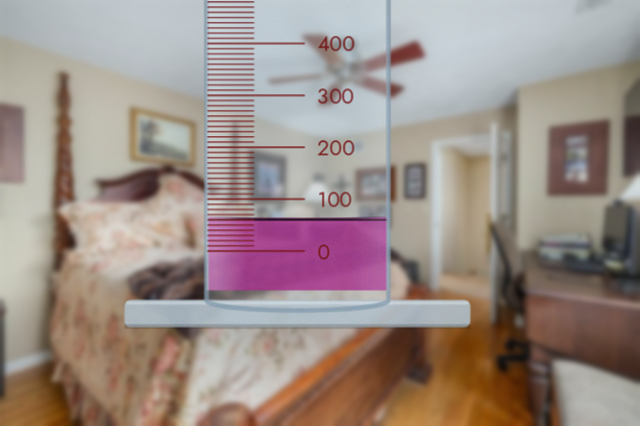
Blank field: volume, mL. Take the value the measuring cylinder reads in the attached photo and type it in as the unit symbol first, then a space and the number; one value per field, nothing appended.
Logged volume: mL 60
